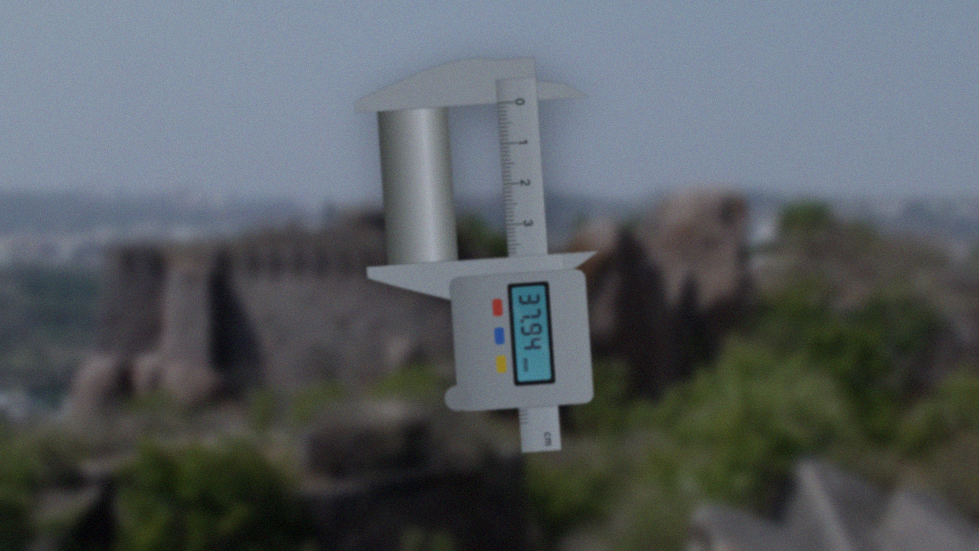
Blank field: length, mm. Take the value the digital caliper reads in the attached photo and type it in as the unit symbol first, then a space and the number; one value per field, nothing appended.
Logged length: mm 37.94
